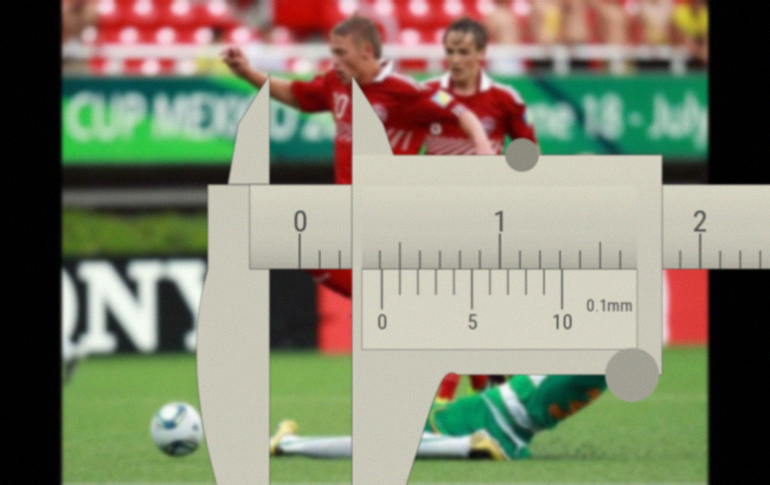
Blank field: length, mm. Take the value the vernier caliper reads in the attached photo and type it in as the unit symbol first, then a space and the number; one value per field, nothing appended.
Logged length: mm 4.1
